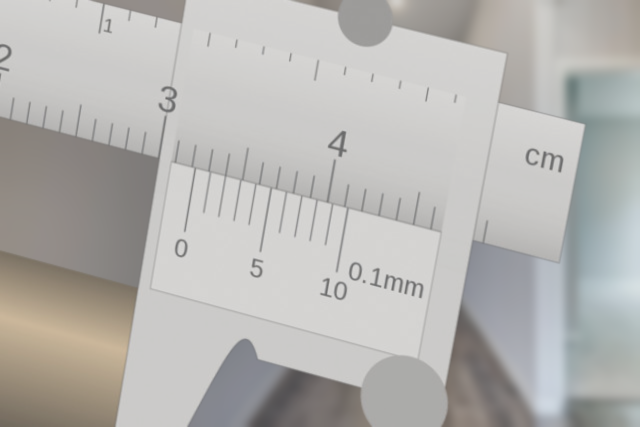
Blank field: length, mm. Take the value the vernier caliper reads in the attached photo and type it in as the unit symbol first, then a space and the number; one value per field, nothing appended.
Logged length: mm 32.2
